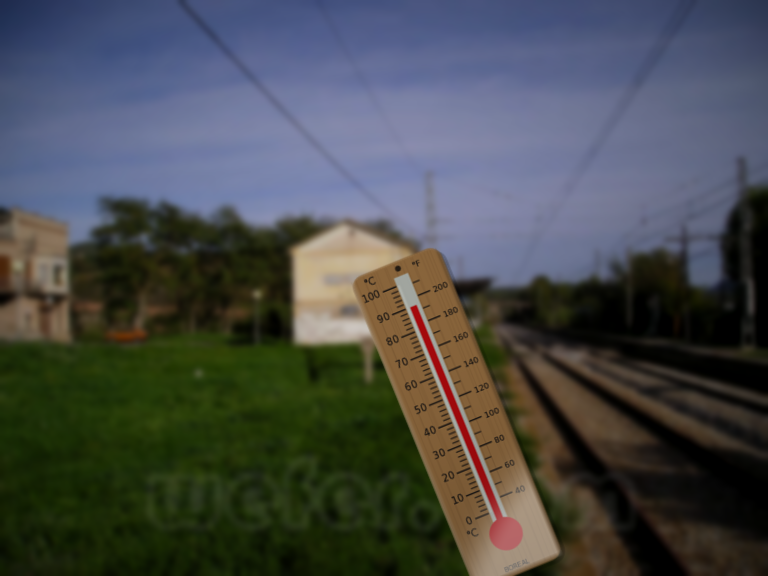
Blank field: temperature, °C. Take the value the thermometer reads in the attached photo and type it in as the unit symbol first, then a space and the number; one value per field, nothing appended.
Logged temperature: °C 90
